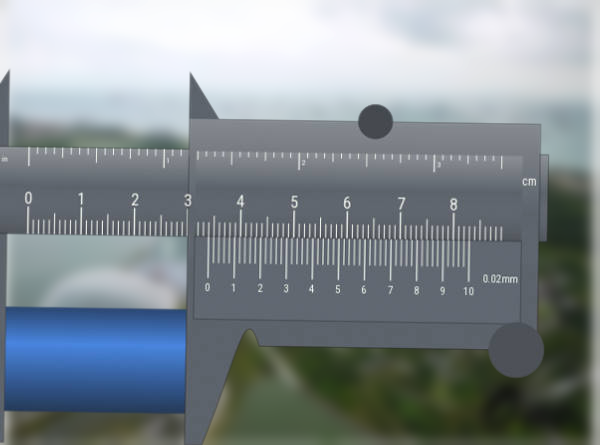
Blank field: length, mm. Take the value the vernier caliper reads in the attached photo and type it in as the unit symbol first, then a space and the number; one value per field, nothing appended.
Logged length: mm 34.0
